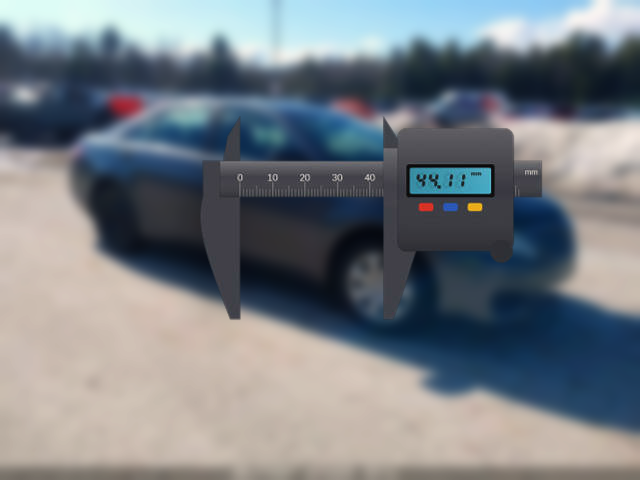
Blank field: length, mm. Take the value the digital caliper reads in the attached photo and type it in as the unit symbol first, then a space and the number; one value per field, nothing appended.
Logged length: mm 44.11
